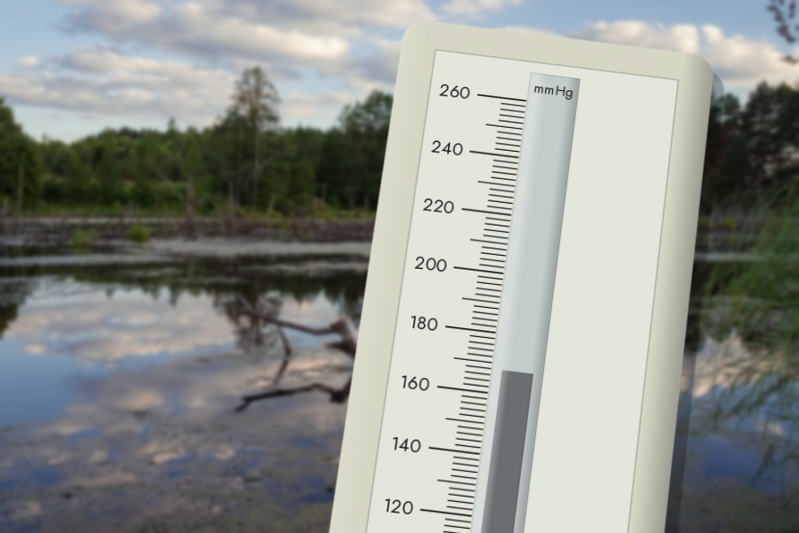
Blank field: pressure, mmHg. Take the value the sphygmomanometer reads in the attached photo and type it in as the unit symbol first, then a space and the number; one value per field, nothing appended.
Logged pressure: mmHg 168
